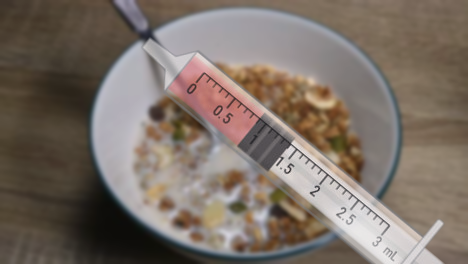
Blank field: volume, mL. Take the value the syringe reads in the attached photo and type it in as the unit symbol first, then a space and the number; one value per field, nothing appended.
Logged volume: mL 0.9
